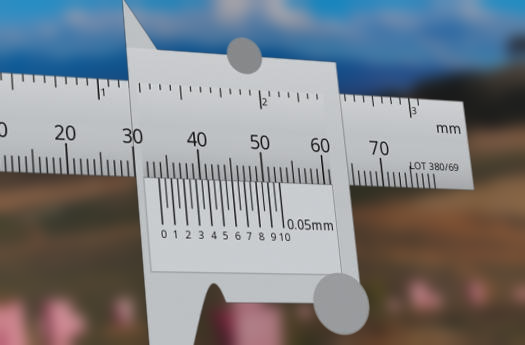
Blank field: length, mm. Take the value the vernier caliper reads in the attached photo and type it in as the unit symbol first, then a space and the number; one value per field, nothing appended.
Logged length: mm 33.6
